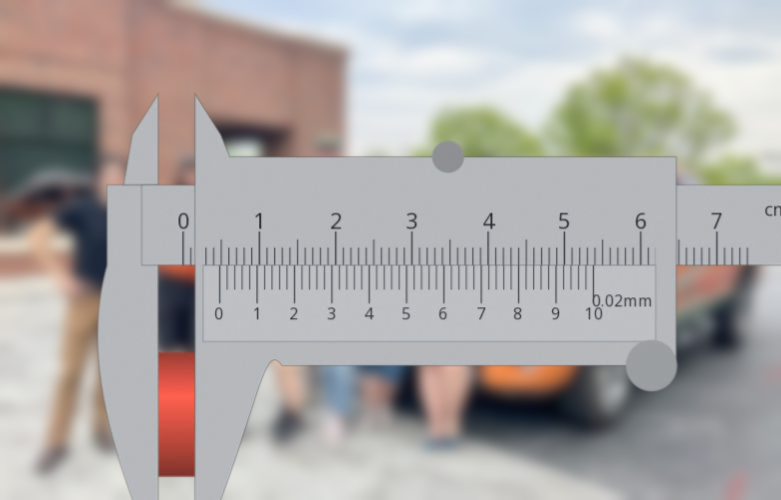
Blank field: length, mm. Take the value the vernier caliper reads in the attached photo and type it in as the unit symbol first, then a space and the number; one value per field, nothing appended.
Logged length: mm 4.8
